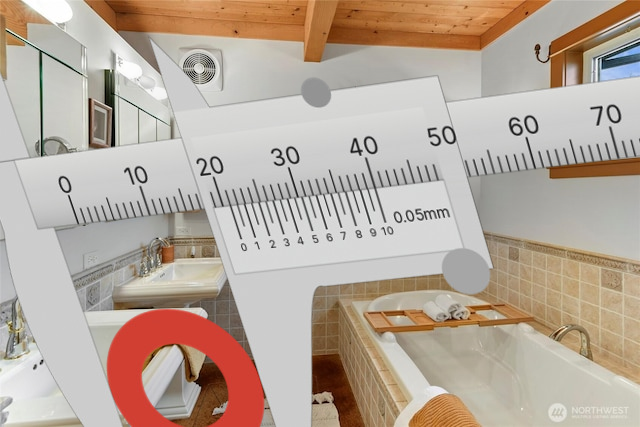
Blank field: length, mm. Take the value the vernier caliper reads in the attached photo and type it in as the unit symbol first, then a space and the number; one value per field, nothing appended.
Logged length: mm 21.0
